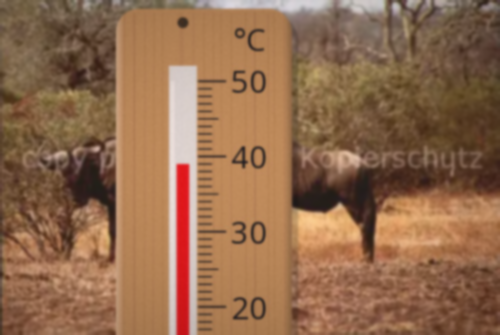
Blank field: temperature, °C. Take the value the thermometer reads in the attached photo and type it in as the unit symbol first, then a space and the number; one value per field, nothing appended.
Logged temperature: °C 39
